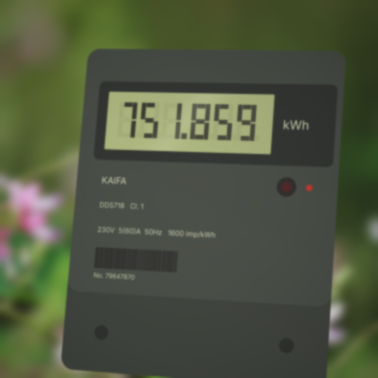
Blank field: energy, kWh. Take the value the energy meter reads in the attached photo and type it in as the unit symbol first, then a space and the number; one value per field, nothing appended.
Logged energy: kWh 751.859
